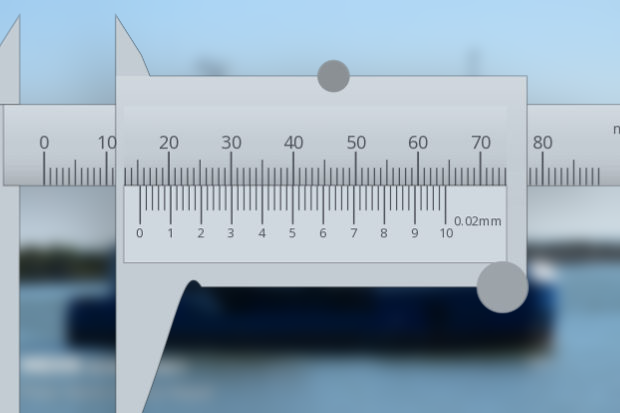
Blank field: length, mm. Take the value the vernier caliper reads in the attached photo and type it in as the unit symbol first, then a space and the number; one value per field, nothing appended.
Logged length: mm 15.4
